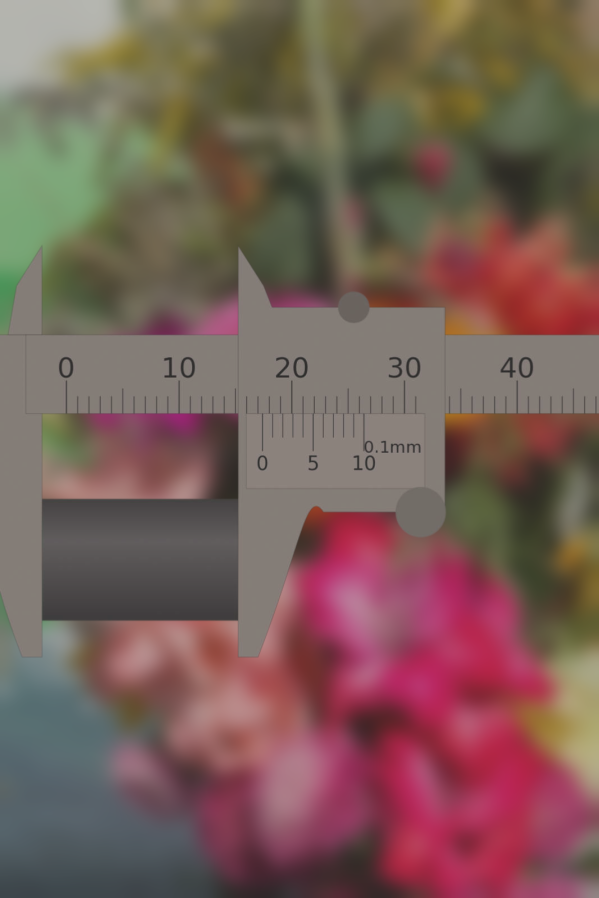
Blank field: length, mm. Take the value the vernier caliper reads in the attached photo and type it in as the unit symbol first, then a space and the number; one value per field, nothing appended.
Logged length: mm 17.4
